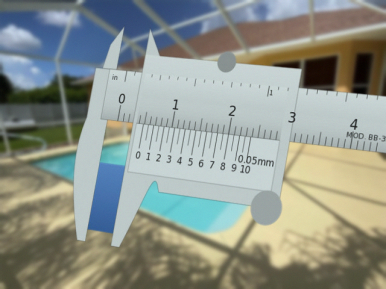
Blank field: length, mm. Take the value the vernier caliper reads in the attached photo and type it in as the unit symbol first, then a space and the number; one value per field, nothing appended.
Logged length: mm 4.8
